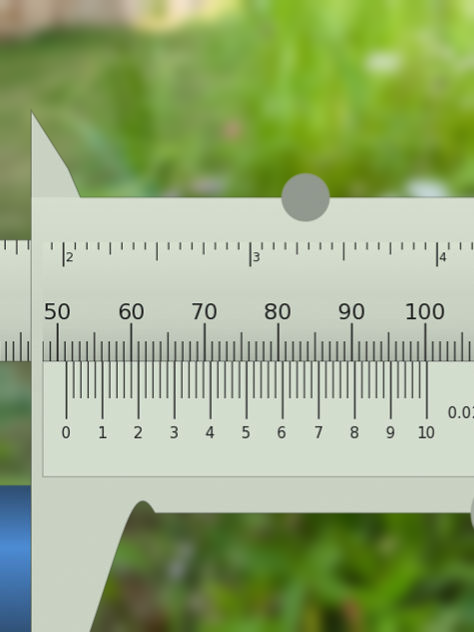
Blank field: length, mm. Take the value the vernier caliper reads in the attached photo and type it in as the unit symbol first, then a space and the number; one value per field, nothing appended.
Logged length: mm 51.2
